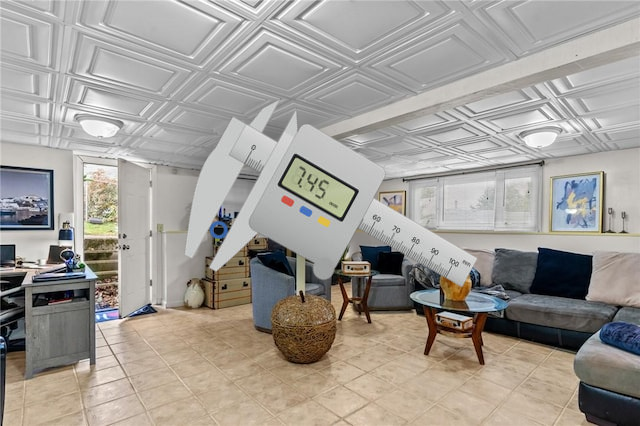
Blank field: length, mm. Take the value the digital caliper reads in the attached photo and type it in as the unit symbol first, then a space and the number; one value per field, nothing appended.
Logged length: mm 7.45
